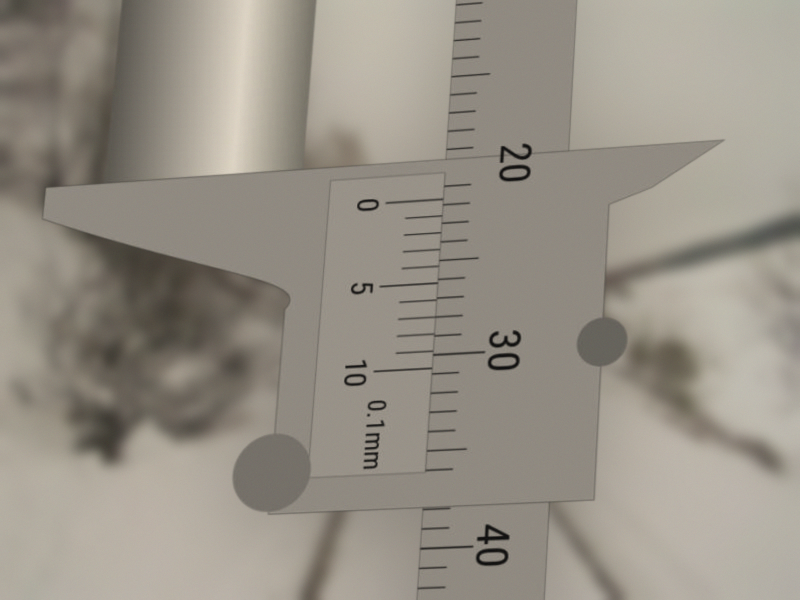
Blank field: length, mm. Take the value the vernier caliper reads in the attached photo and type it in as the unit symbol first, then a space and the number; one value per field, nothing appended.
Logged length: mm 21.7
